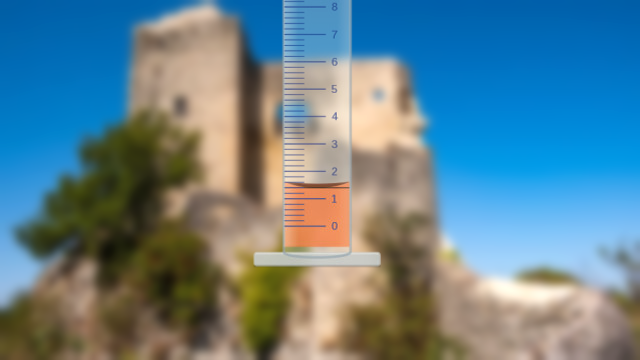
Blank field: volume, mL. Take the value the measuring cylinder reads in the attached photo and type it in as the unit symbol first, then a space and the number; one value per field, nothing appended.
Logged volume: mL 1.4
